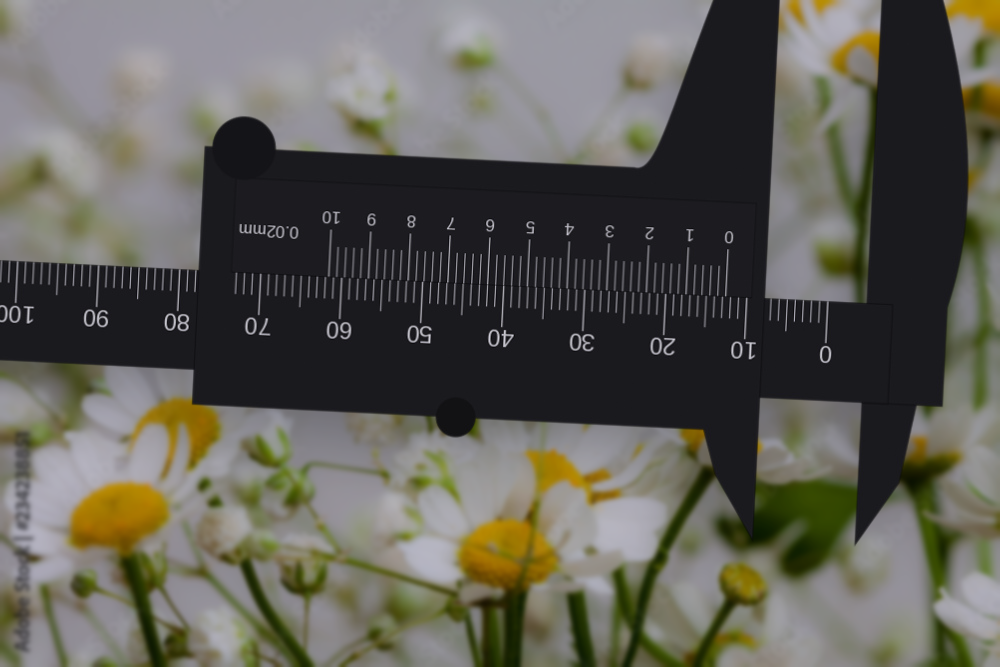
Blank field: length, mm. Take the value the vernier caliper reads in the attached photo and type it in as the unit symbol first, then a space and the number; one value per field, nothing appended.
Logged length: mm 12.6
